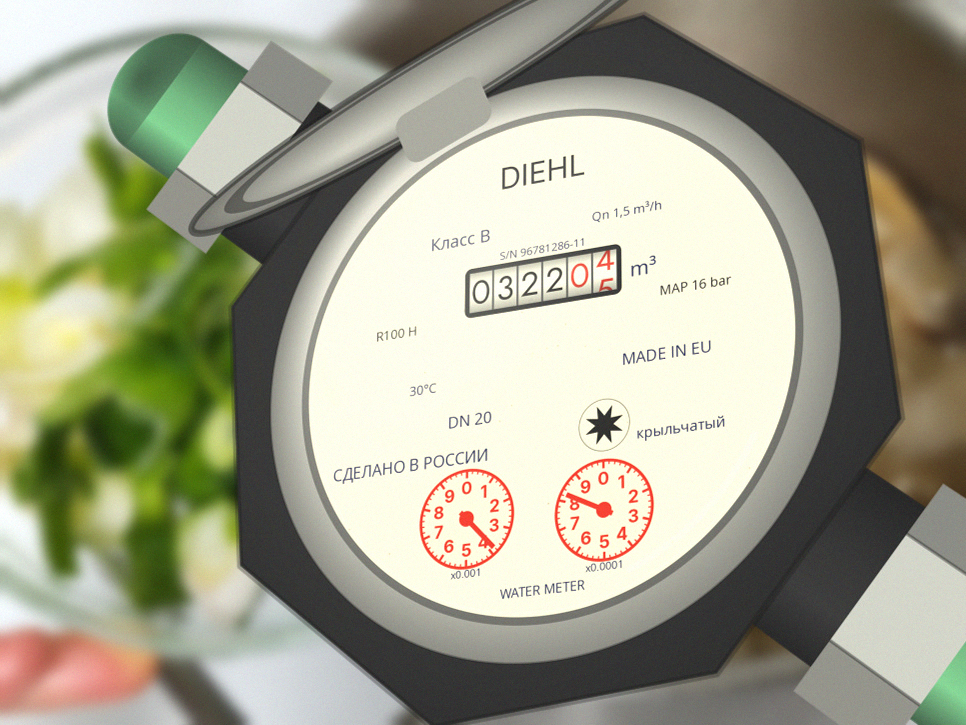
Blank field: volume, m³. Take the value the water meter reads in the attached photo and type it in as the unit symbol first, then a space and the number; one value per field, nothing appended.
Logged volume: m³ 322.0438
